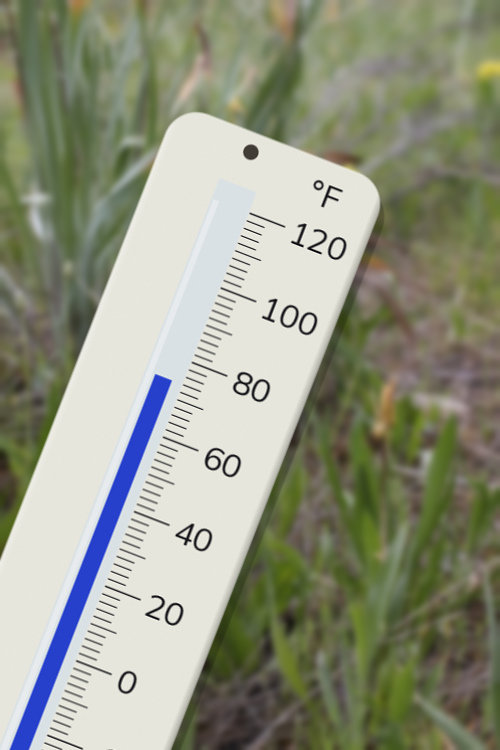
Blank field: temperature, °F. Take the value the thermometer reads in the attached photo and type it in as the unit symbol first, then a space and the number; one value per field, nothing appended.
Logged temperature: °F 74
